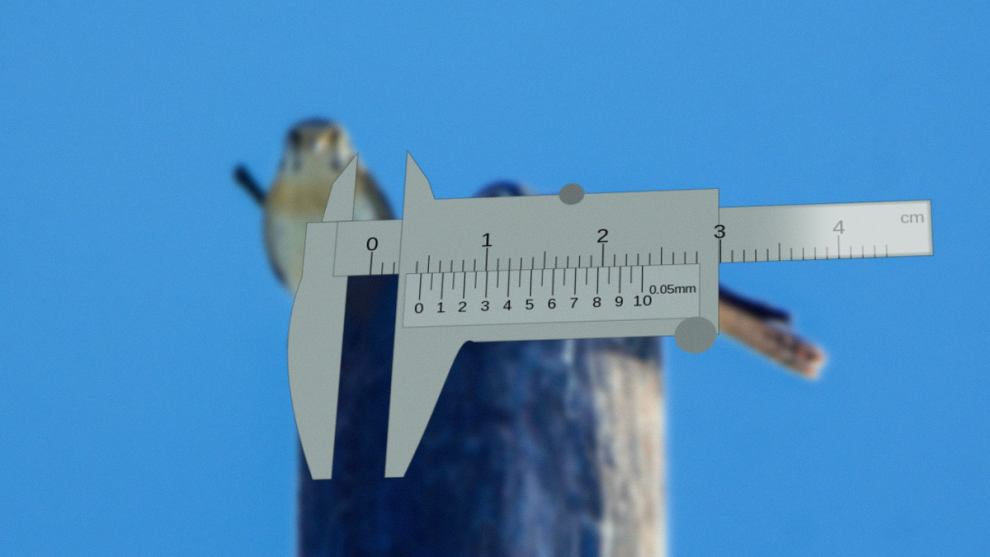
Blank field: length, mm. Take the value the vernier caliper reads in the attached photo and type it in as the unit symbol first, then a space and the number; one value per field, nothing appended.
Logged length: mm 4.4
